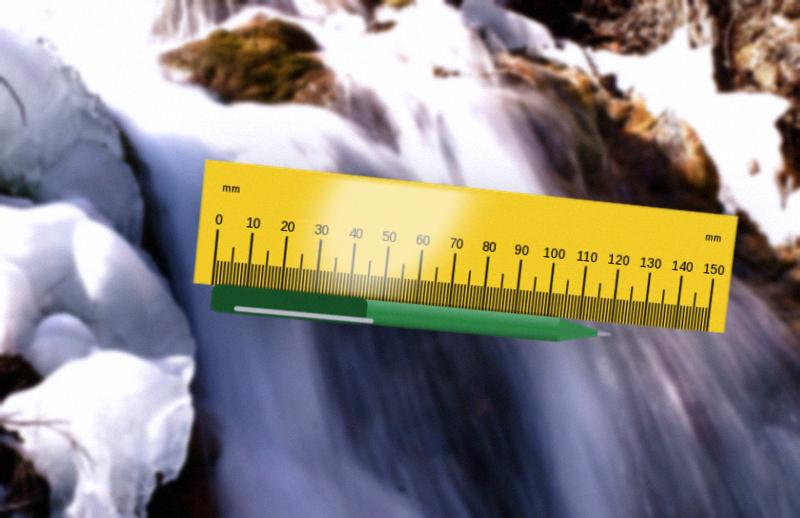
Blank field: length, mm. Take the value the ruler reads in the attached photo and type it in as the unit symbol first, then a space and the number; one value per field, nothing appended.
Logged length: mm 120
